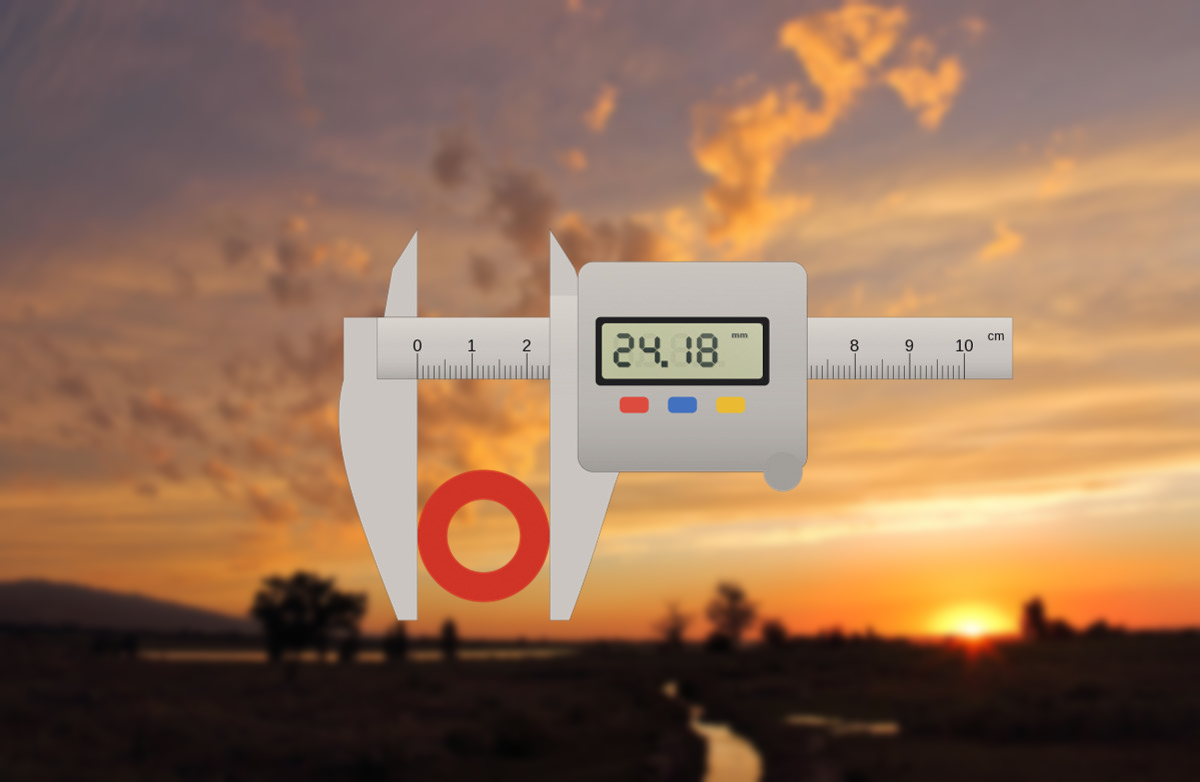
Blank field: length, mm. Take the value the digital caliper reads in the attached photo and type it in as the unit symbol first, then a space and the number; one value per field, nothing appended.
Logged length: mm 24.18
